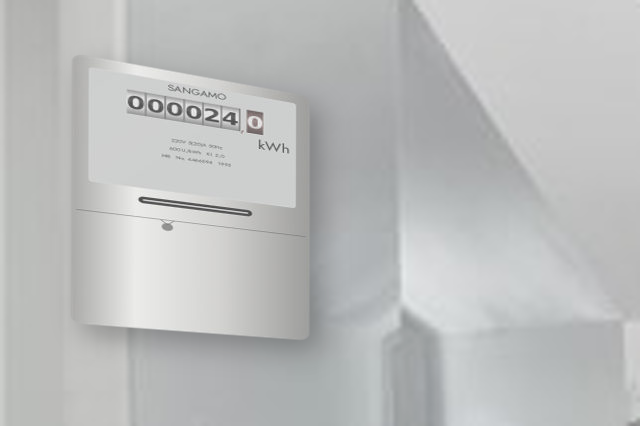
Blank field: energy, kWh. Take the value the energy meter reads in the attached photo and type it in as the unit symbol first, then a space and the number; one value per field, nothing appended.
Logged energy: kWh 24.0
